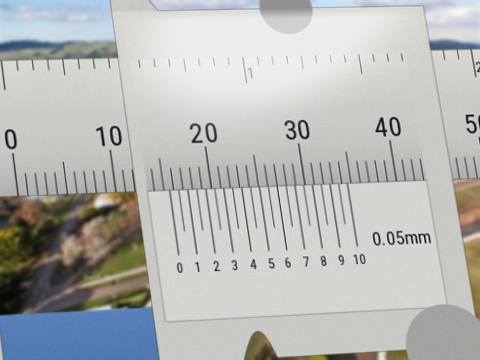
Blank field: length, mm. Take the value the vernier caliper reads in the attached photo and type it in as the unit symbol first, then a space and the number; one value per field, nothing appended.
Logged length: mm 15.6
